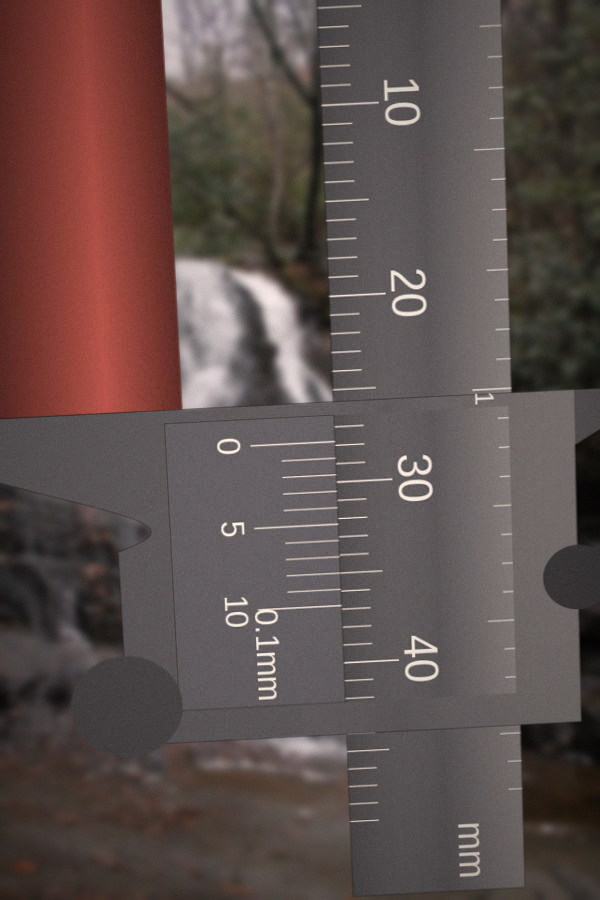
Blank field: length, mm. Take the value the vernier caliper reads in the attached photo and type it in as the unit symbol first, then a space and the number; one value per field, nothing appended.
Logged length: mm 27.8
